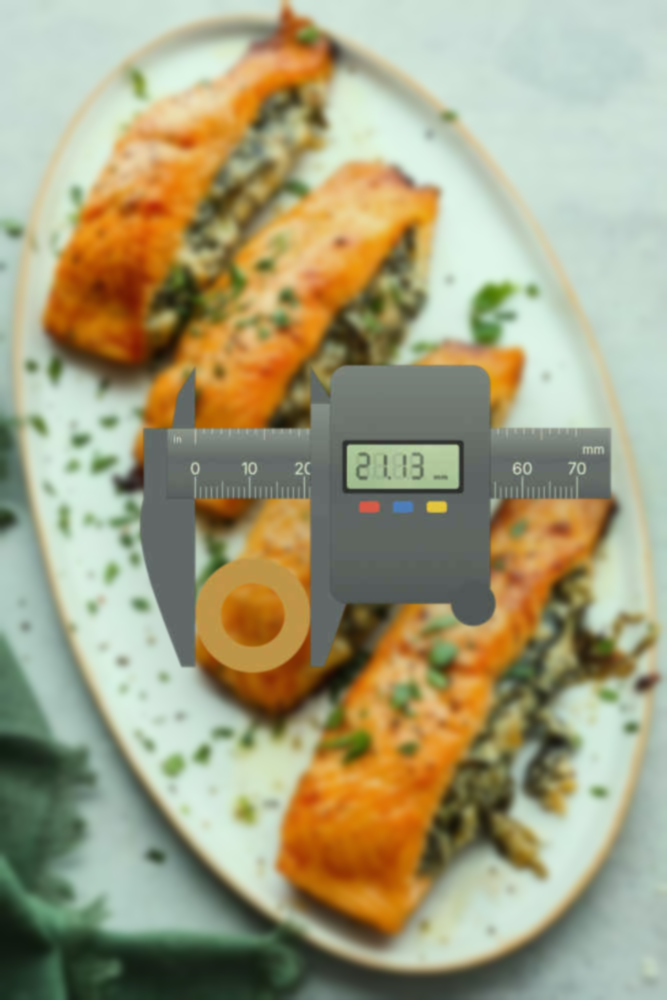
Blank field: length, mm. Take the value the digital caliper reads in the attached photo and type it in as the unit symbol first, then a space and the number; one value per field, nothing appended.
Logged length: mm 21.13
